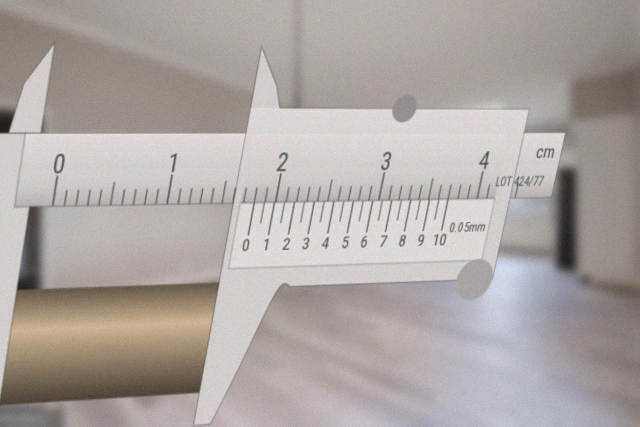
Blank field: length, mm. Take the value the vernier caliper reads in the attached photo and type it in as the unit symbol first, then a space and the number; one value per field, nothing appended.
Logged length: mm 18.0
